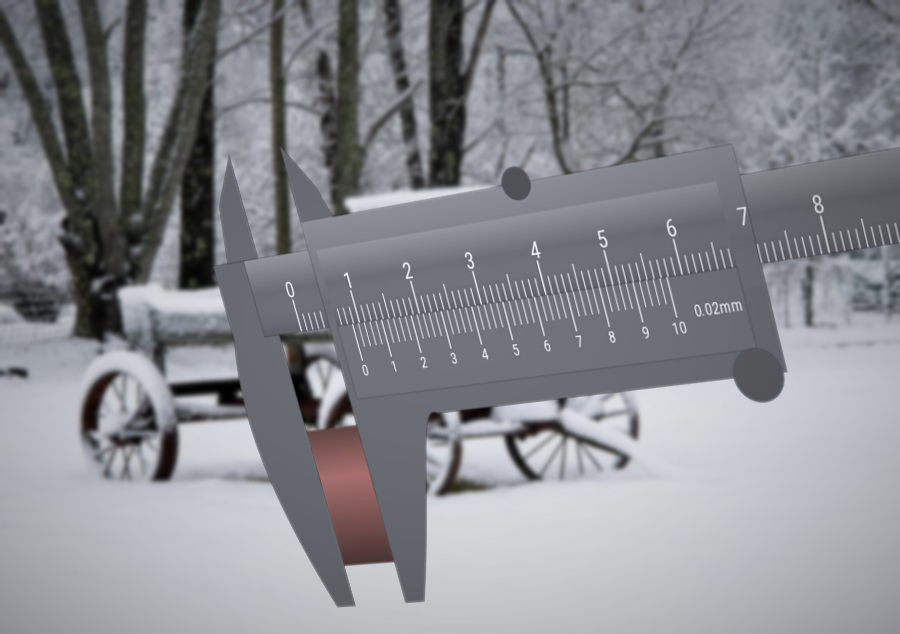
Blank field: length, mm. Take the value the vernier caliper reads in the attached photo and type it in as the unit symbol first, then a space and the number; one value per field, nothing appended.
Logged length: mm 8.8
